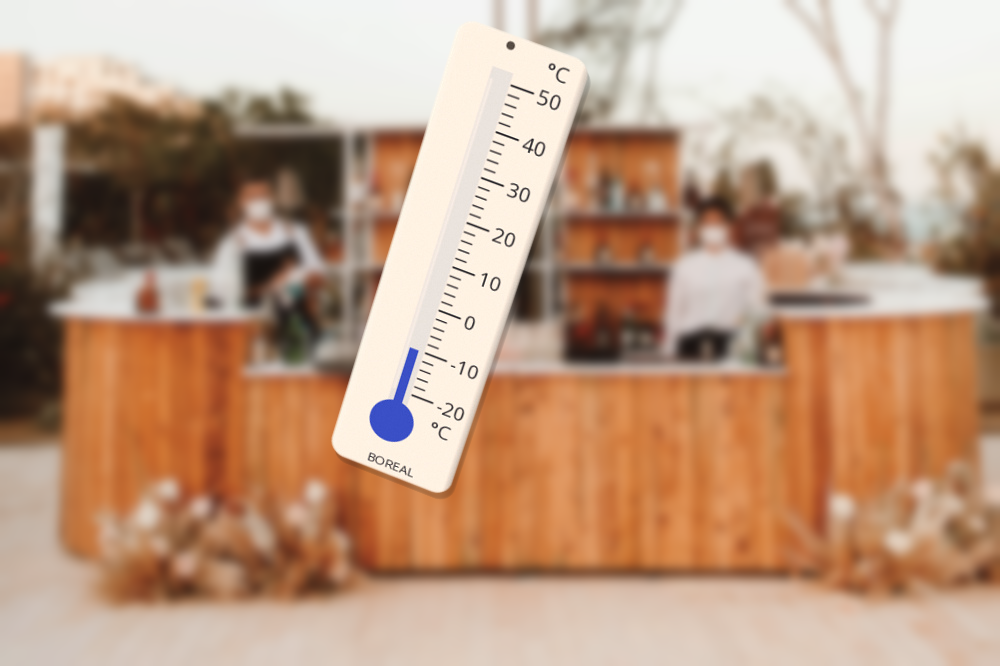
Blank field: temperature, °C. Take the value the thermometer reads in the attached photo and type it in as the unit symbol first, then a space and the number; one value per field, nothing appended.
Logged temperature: °C -10
